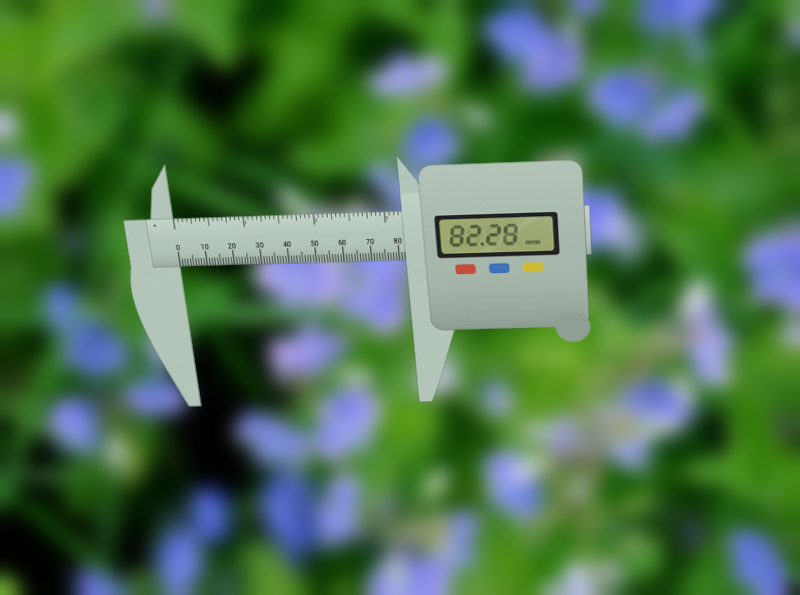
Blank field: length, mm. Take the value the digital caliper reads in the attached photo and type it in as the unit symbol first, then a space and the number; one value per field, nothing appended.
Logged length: mm 82.28
